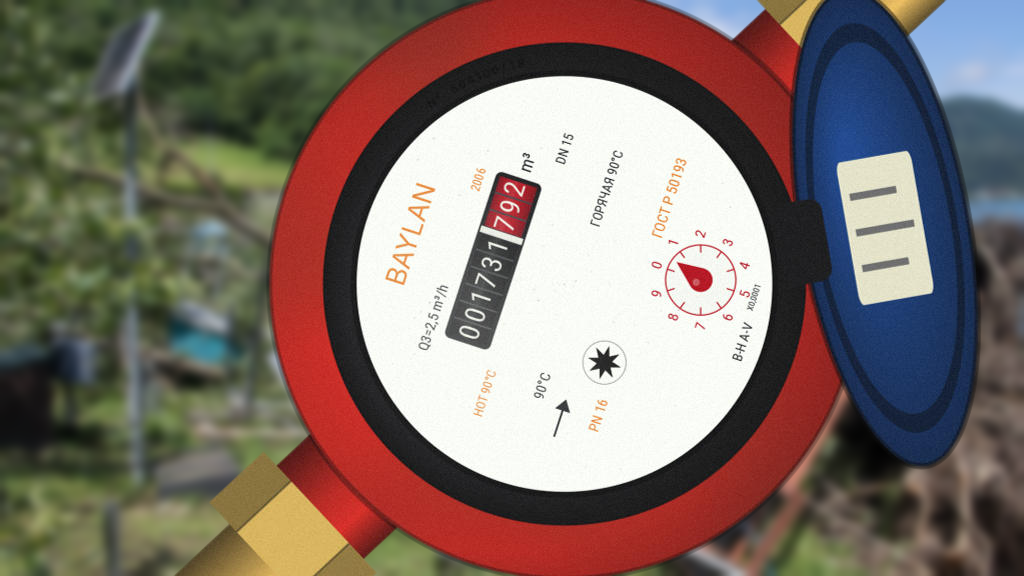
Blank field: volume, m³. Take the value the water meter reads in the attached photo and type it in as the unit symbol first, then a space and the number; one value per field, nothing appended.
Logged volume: m³ 1731.7920
